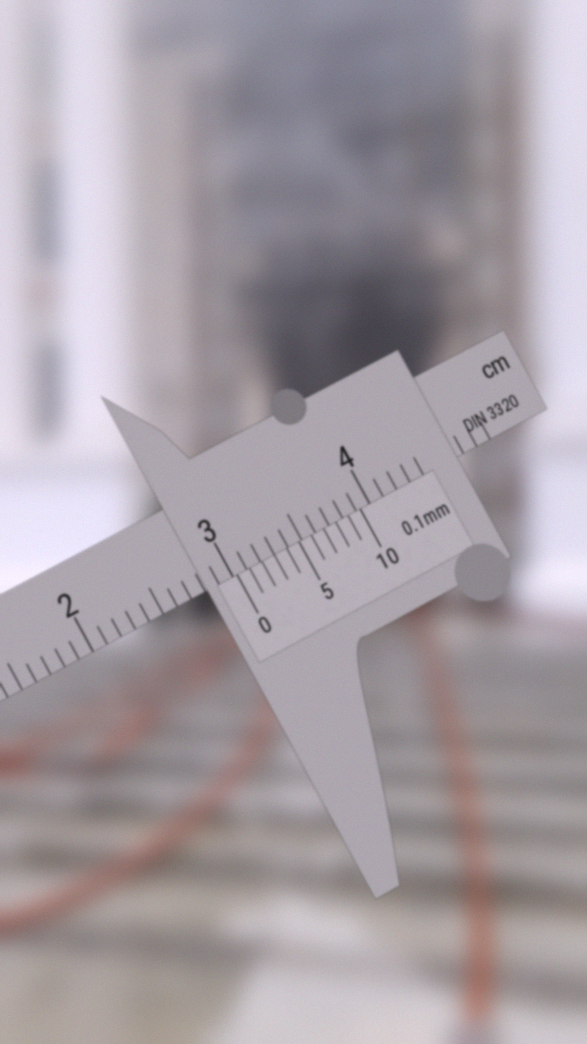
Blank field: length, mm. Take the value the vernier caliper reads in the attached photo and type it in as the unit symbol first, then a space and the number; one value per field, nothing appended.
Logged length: mm 30.3
